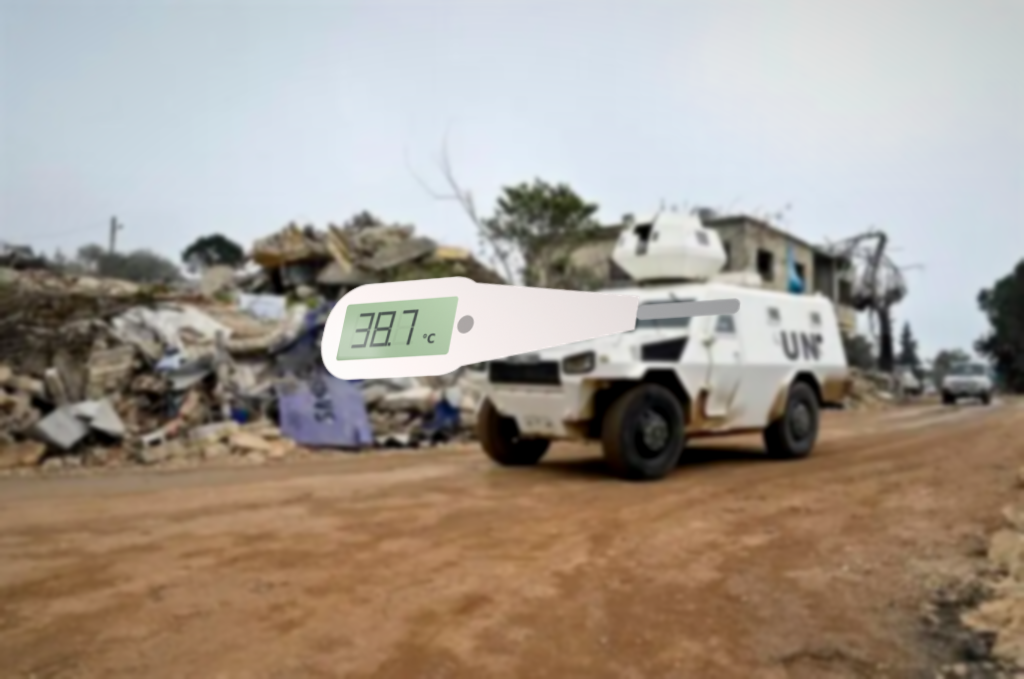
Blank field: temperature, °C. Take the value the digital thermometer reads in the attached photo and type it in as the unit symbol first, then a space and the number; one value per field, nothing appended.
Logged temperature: °C 38.7
